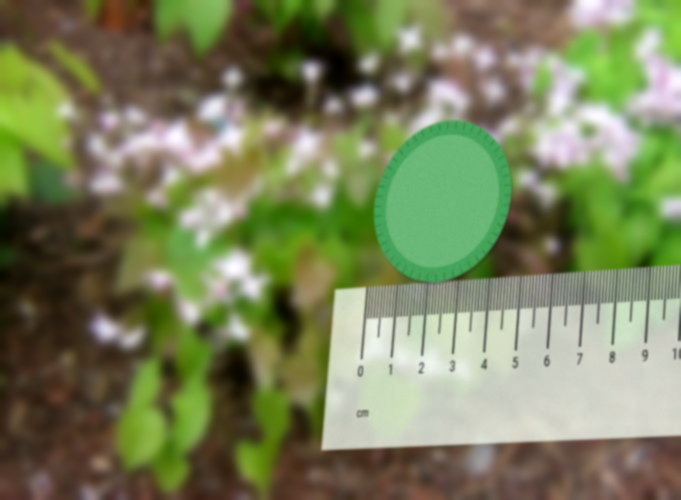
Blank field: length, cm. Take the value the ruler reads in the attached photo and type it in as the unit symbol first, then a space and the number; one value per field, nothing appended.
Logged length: cm 4.5
